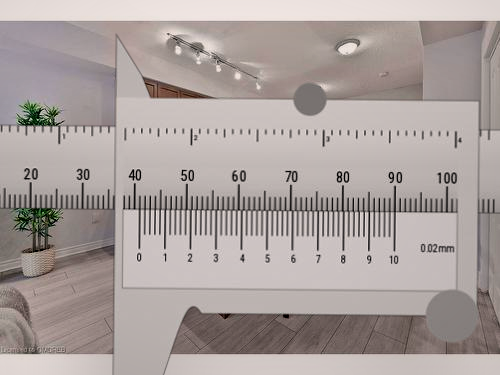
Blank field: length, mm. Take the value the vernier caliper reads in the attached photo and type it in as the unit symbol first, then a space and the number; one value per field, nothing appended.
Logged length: mm 41.0
